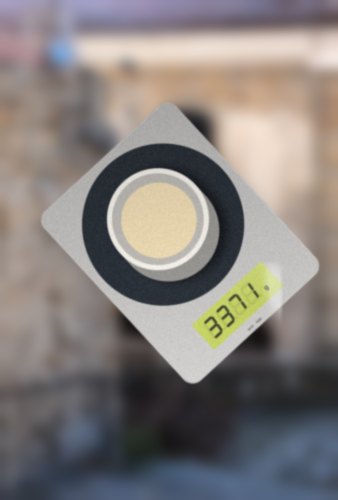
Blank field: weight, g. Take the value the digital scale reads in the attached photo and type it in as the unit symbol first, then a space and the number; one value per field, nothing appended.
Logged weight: g 3371
